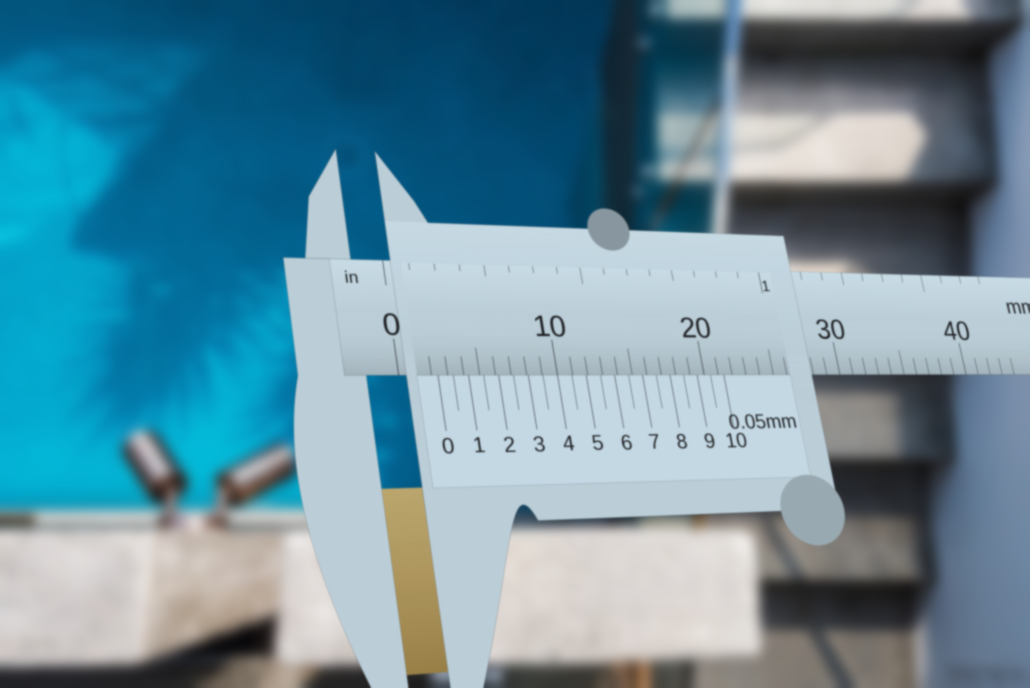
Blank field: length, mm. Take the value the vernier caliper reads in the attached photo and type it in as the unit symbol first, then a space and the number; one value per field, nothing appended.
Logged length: mm 2.4
